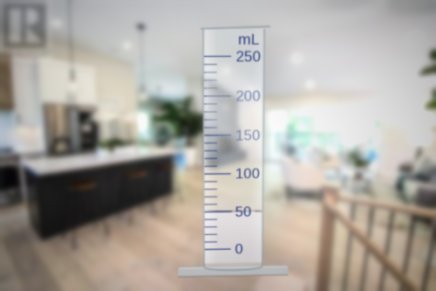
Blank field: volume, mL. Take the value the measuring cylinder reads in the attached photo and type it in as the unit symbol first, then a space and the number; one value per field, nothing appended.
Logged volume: mL 50
